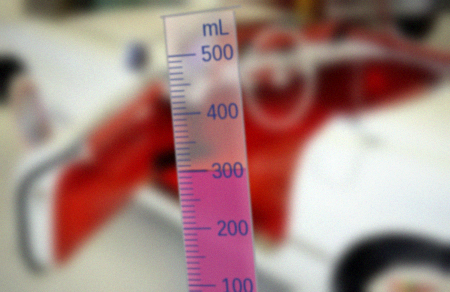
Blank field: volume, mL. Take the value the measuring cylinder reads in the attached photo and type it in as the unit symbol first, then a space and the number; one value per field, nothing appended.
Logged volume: mL 300
